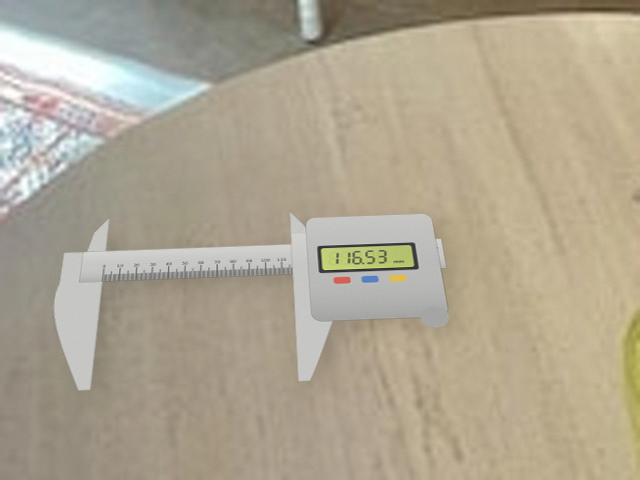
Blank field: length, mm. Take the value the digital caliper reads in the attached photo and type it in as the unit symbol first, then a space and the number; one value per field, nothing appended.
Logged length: mm 116.53
